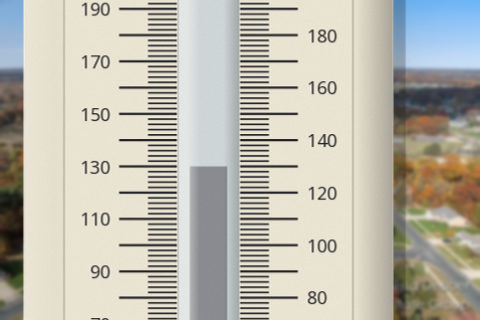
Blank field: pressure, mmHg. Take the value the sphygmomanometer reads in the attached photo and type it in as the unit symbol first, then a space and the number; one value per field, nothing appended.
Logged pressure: mmHg 130
